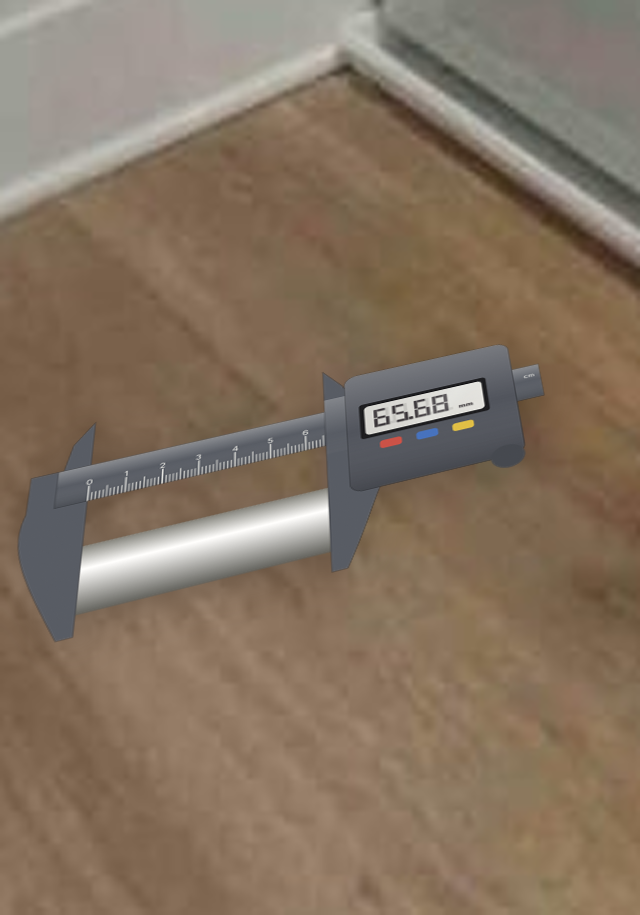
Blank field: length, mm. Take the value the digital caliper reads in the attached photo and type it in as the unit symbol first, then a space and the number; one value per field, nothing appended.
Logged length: mm 65.68
